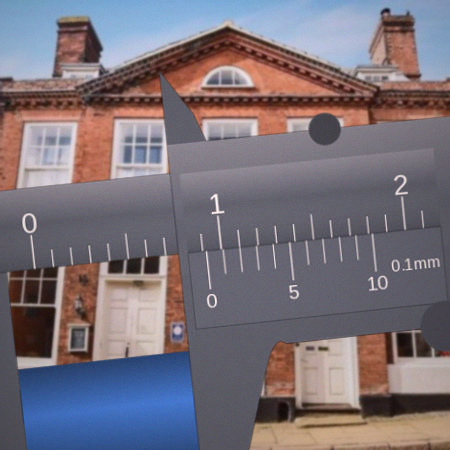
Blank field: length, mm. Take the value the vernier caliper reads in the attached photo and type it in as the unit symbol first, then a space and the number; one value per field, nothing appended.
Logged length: mm 9.2
